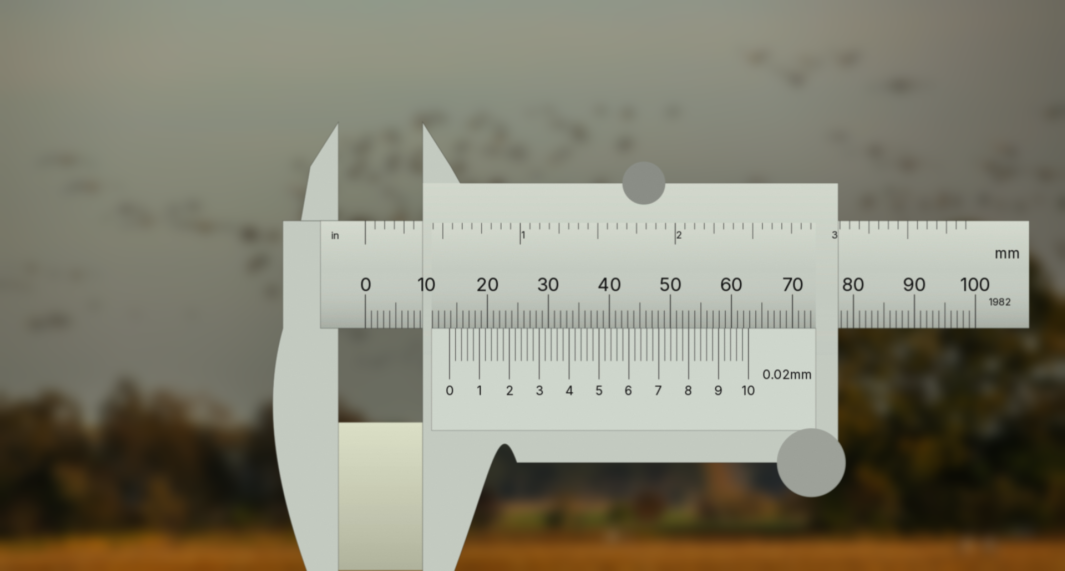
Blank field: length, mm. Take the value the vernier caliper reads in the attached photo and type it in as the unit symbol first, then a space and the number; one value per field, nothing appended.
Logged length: mm 13.8
